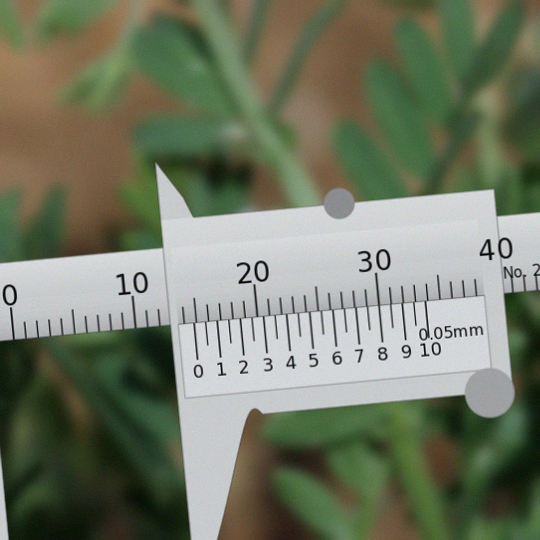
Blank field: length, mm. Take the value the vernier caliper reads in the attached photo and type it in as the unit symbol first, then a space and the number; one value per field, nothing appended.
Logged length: mm 14.8
